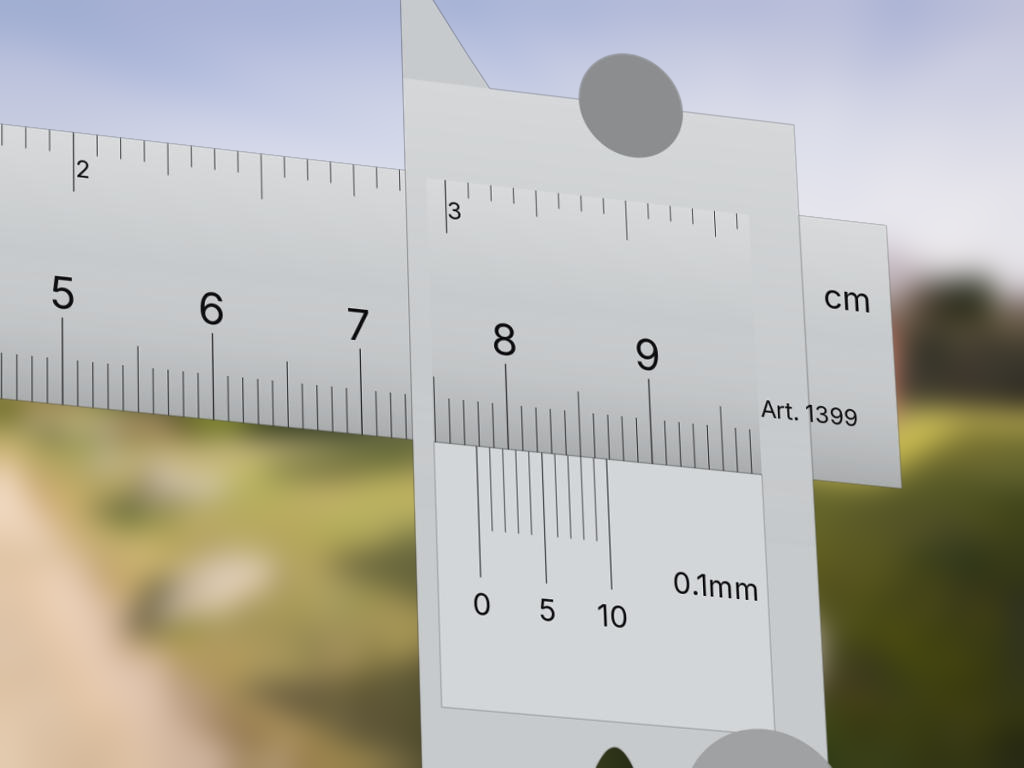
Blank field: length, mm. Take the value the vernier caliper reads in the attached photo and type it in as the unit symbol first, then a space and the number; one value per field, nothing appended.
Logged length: mm 77.8
